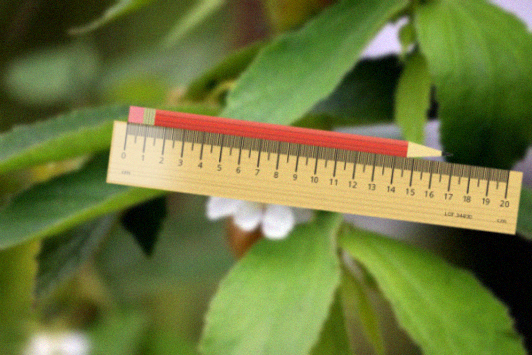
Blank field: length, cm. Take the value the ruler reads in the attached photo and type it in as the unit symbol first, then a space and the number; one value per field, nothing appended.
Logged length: cm 17
